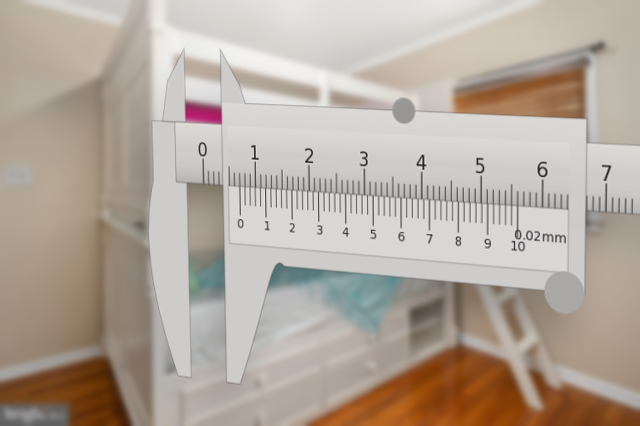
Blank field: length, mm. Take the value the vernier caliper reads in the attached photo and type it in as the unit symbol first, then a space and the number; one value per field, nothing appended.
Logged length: mm 7.0
